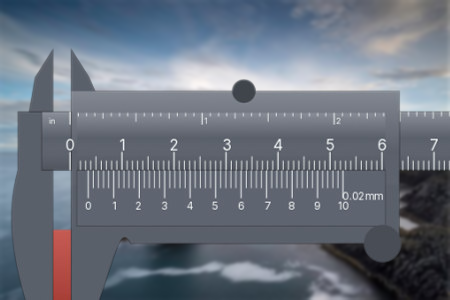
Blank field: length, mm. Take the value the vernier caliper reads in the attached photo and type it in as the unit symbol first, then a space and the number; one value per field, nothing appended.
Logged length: mm 3.5
